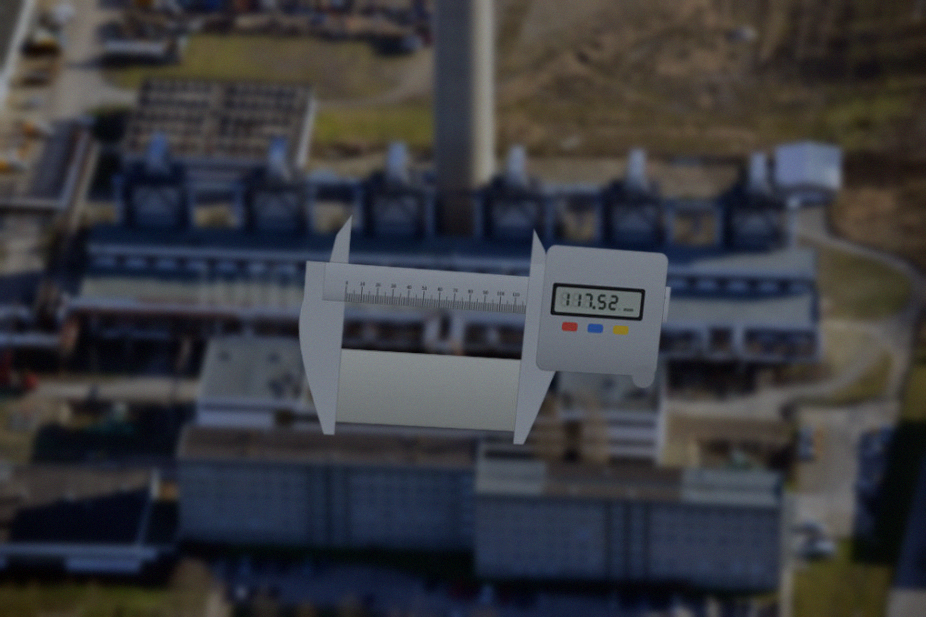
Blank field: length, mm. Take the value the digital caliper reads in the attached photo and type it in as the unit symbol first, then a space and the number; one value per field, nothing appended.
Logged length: mm 117.52
